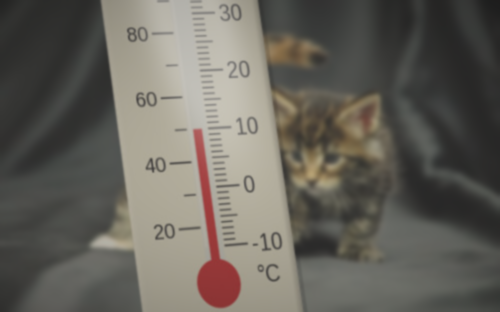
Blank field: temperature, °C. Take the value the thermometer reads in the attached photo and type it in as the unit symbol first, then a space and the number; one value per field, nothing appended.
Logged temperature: °C 10
